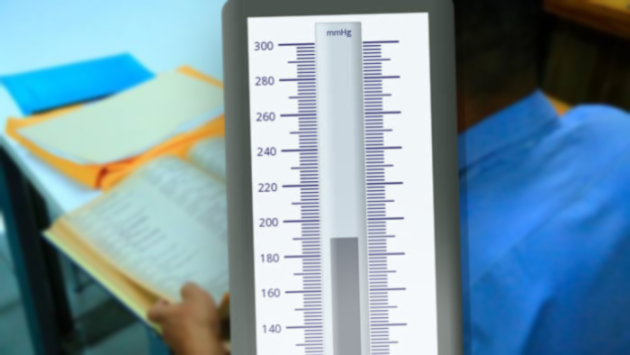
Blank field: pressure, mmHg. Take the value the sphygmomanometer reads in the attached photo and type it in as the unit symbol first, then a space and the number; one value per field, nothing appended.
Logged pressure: mmHg 190
